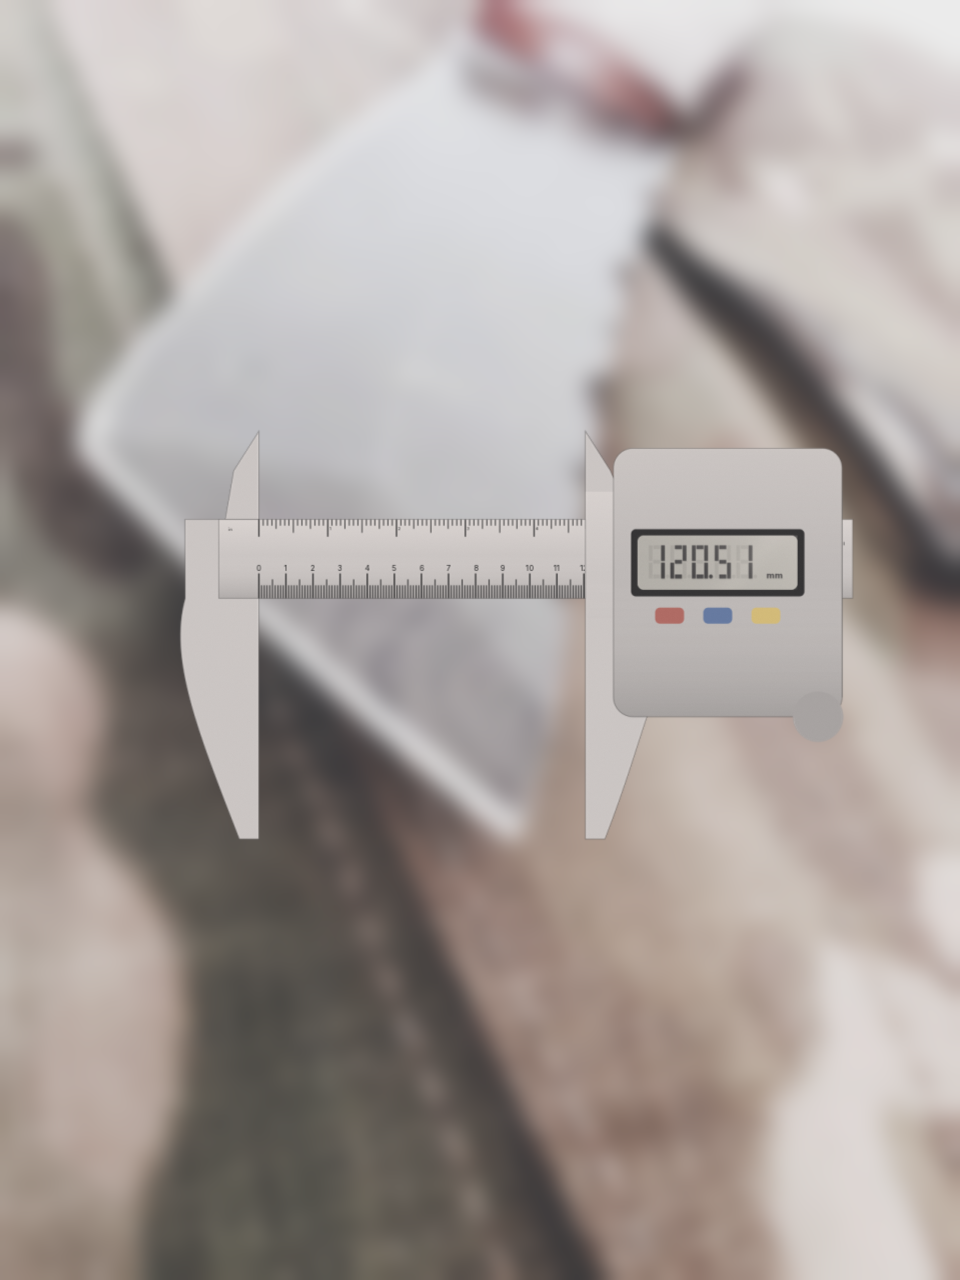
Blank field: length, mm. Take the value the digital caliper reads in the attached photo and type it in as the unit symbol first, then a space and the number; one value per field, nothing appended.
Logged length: mm 120.51
